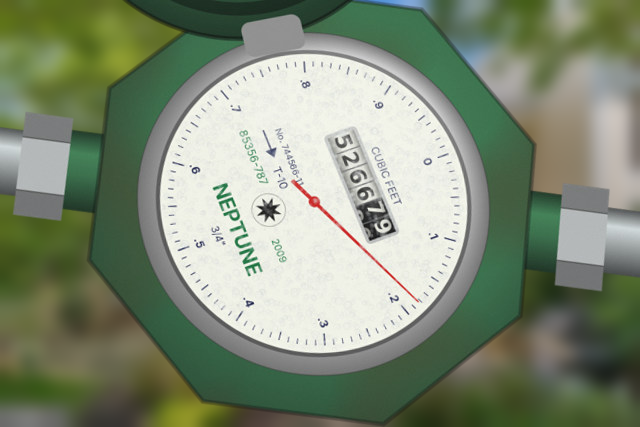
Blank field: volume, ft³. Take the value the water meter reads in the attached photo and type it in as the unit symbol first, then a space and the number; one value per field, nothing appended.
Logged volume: ft³ 526679.18
